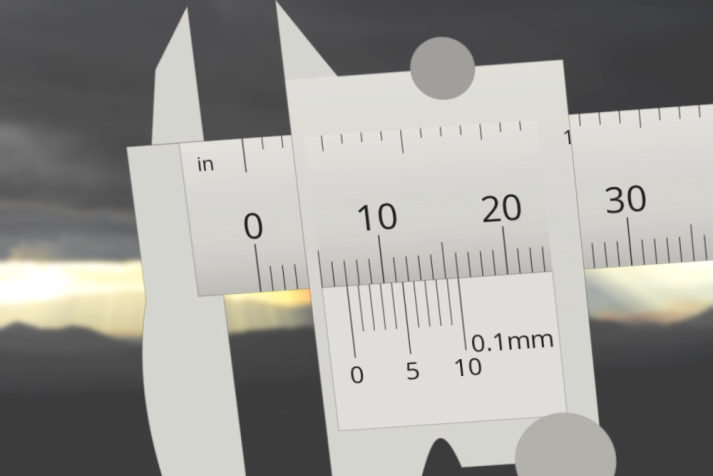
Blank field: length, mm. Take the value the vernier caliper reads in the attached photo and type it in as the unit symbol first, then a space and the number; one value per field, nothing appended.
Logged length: mm 7.0
